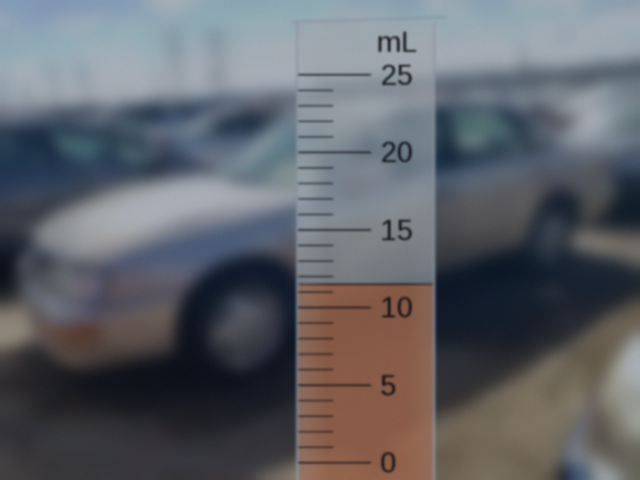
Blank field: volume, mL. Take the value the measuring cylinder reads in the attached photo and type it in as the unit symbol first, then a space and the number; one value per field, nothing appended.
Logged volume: mL 11.5
